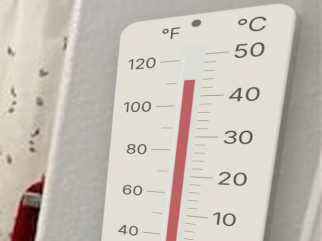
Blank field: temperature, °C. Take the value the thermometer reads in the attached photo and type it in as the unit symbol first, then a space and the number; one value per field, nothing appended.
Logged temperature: °C 44
